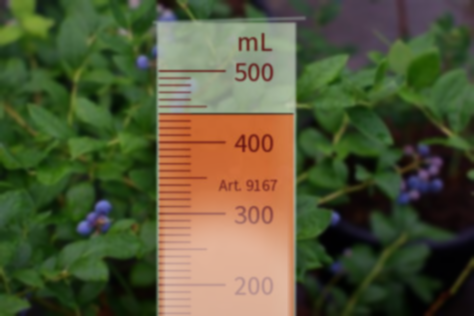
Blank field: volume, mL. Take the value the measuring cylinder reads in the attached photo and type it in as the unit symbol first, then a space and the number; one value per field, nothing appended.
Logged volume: mL 440
